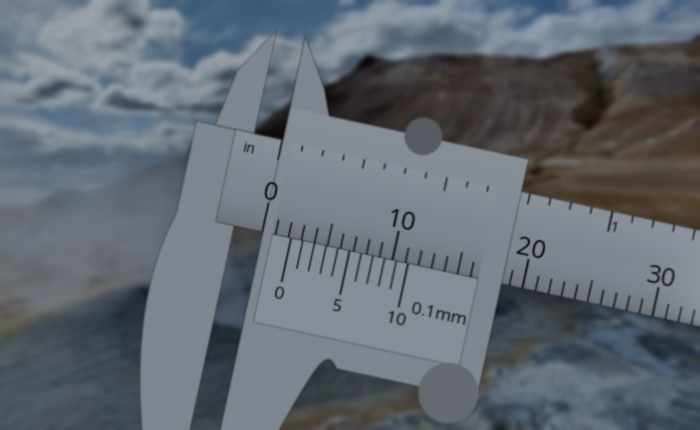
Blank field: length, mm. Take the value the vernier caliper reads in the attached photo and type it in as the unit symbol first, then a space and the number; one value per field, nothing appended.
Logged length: mm 2.2
